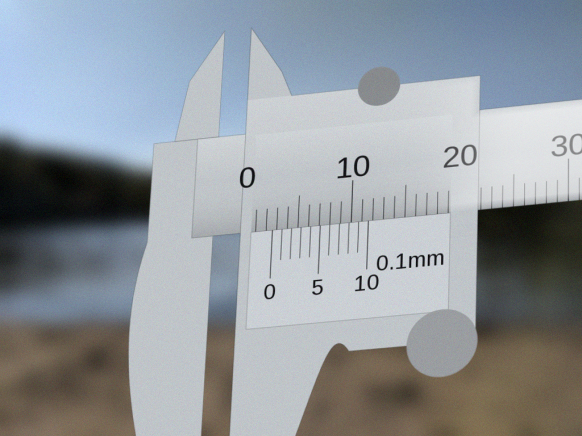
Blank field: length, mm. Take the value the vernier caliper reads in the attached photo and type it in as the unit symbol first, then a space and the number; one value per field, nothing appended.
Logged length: mm 2.6
